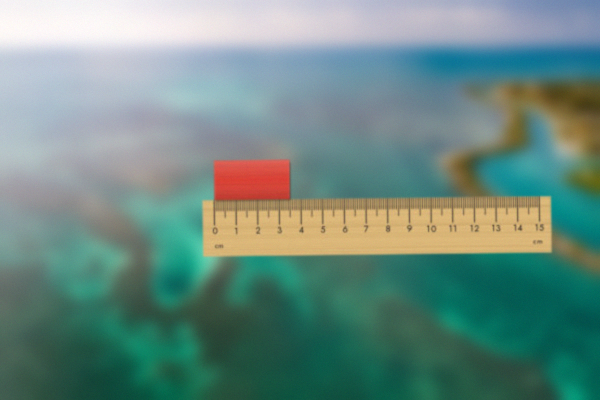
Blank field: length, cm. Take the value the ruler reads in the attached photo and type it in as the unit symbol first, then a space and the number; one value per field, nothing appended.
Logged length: cm 3.5
